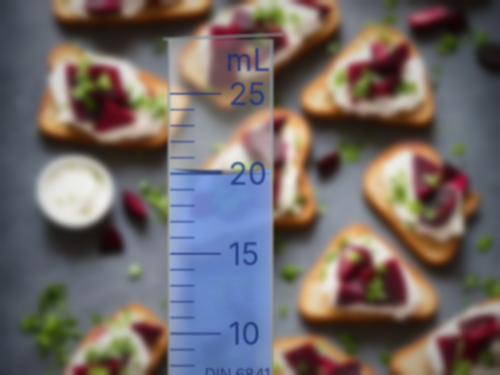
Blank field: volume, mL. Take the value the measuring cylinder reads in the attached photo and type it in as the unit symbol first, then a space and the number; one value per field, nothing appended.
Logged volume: mL 20
